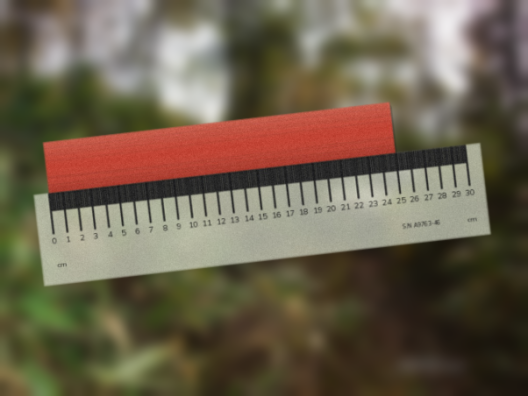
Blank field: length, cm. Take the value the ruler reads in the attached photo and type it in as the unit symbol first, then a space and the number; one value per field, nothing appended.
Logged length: cm 25
